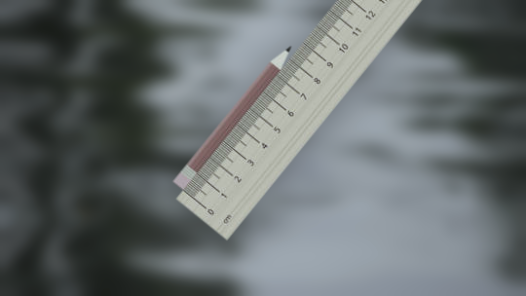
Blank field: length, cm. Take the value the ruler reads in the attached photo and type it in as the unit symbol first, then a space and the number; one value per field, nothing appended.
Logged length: cm 8.5
